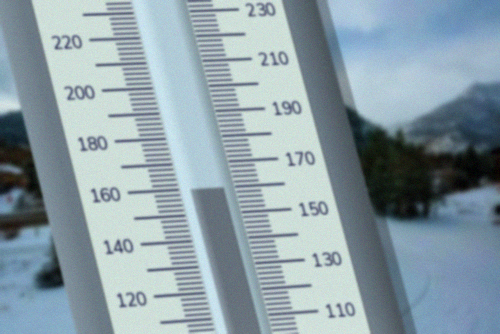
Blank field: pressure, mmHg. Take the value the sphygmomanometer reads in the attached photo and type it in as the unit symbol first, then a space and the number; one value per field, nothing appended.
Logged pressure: mmHg 160
